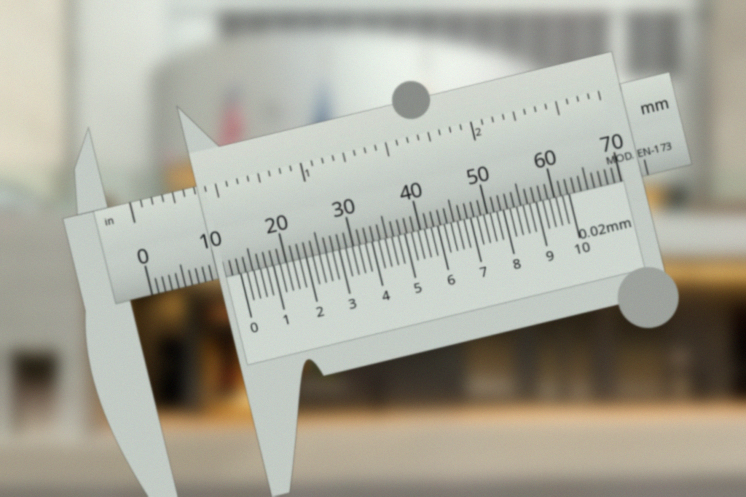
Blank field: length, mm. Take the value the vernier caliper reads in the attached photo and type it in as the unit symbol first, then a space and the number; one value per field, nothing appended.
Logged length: mm 13.2
